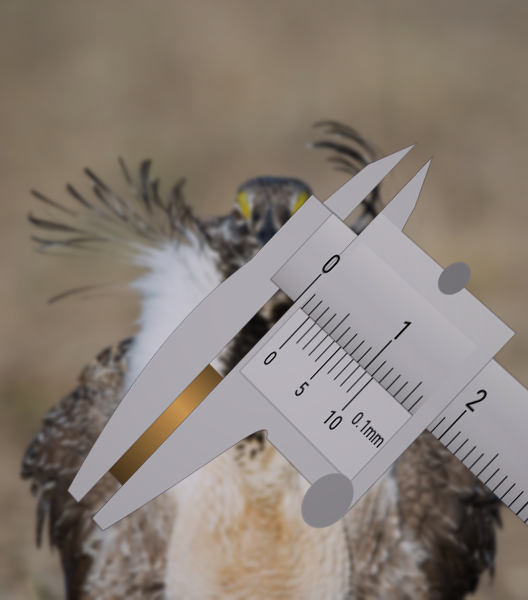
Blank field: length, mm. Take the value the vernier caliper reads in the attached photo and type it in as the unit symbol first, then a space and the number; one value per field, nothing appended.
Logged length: mm 2.2
